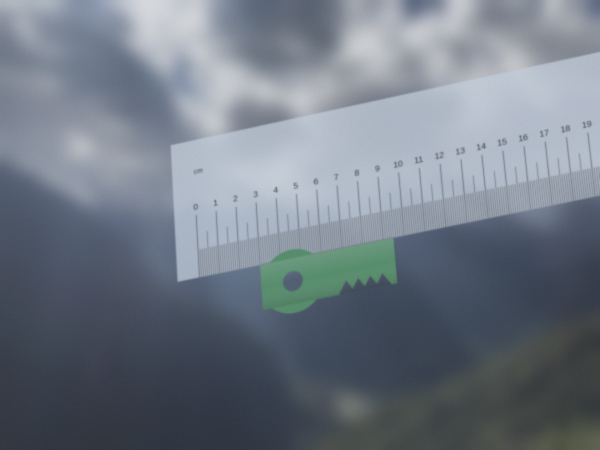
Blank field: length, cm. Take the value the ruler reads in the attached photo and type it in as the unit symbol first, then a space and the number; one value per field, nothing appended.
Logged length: cm 6.5
